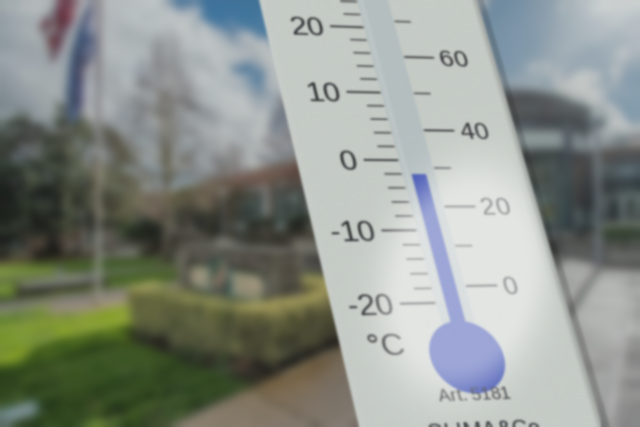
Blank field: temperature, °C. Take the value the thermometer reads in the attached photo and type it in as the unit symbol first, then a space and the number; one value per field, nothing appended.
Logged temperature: °C -2
